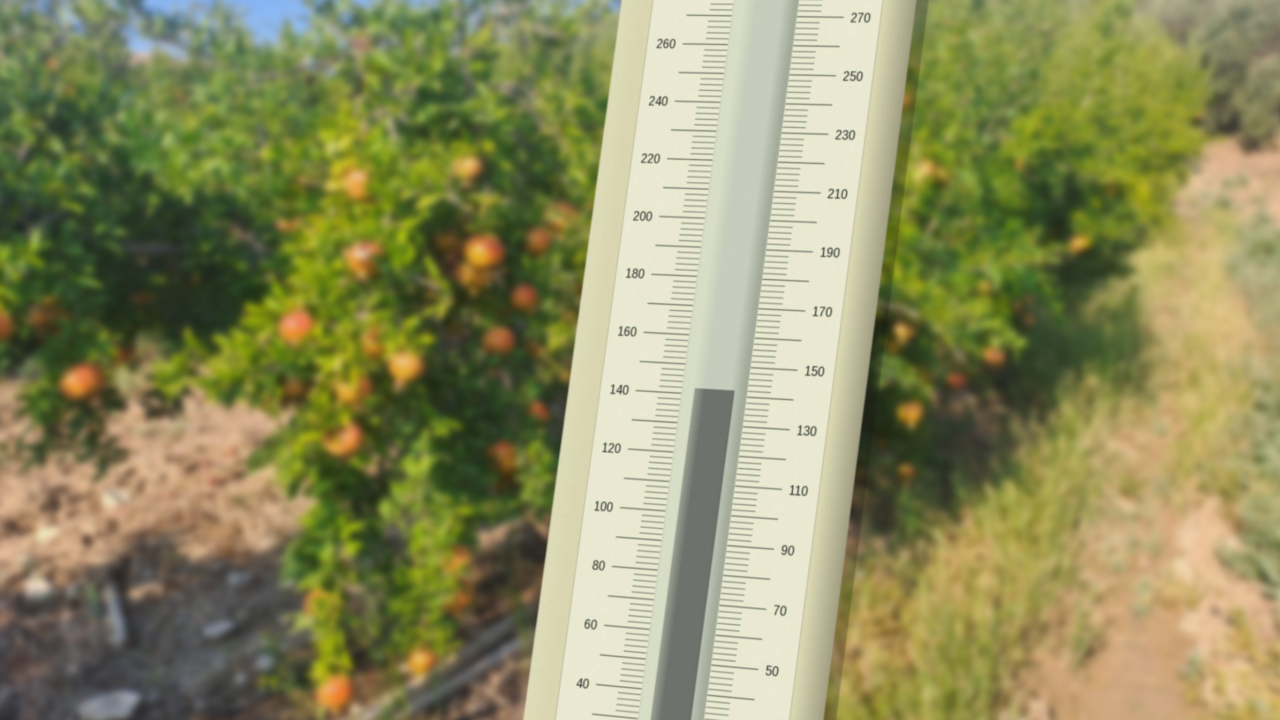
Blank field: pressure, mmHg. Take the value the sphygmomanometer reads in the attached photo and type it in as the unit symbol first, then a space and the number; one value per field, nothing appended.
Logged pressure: mmHg 142
